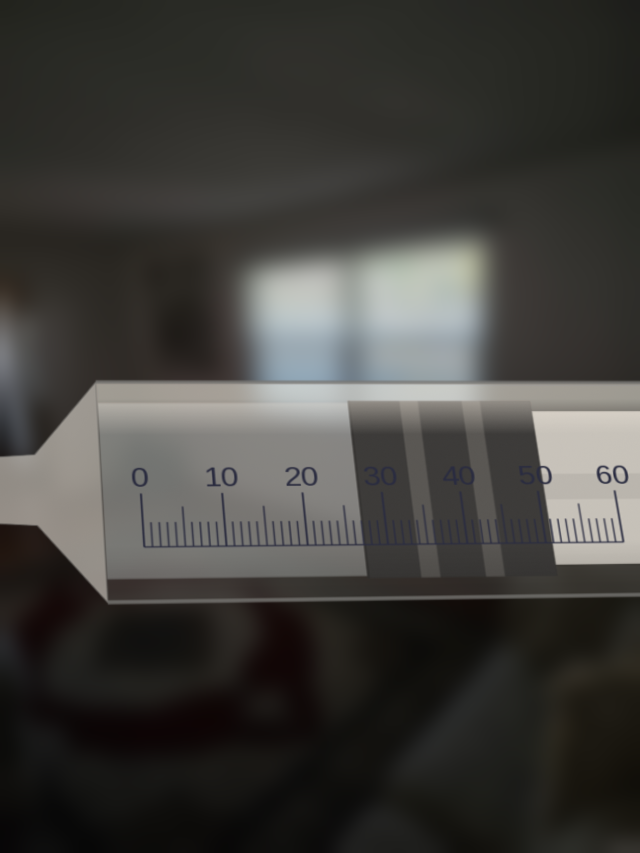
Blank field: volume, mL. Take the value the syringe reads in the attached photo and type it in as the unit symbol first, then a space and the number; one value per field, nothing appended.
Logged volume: mL 27
